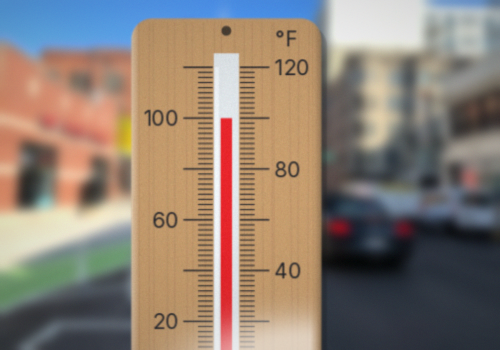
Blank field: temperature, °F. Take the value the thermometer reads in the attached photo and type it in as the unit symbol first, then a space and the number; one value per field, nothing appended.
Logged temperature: °F 100
